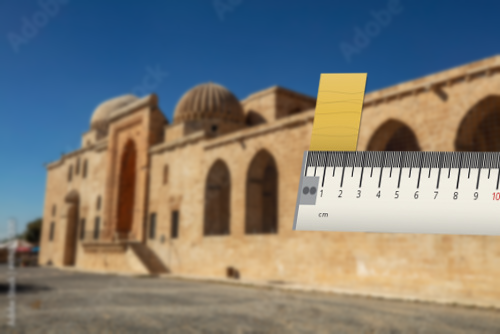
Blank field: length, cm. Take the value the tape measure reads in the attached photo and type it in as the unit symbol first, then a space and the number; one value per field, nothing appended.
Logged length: cm 2.5
